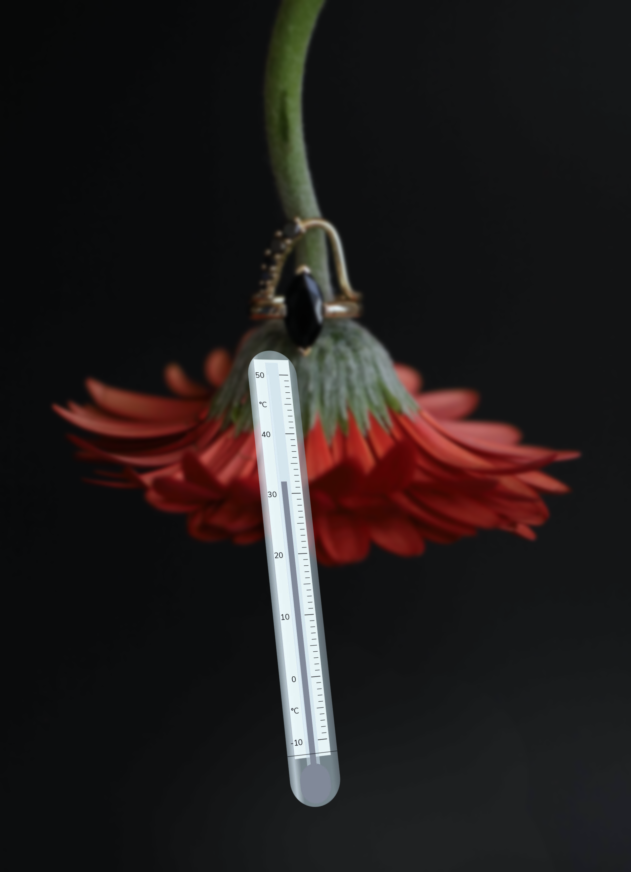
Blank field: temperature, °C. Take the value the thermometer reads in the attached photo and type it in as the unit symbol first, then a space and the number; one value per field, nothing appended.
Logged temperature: °C 32
